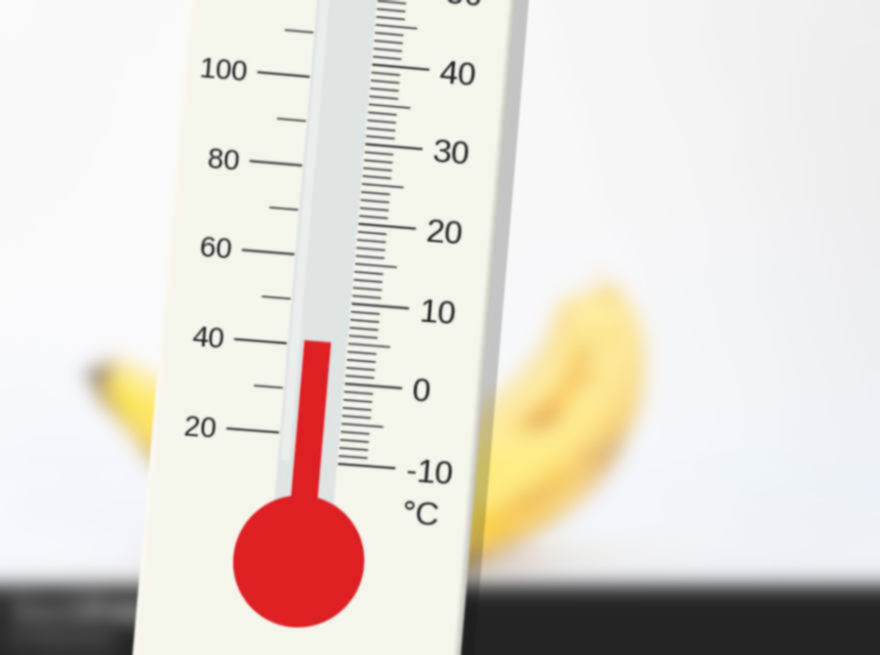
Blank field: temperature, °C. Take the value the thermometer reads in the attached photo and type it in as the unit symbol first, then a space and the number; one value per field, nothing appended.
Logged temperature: °C 5
